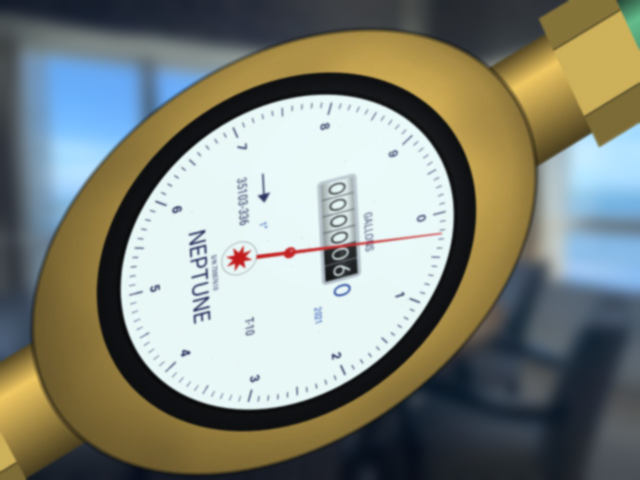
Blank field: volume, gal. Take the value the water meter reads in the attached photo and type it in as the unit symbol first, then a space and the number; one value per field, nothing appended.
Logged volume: gal 60.2
